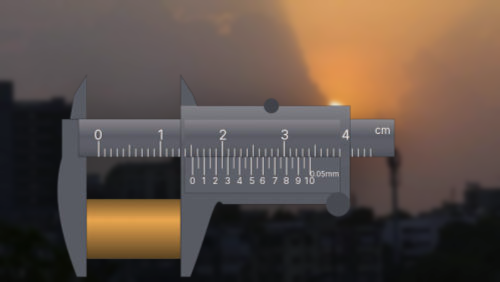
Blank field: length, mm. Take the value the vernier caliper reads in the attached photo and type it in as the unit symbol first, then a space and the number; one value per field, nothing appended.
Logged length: mm 15.2
